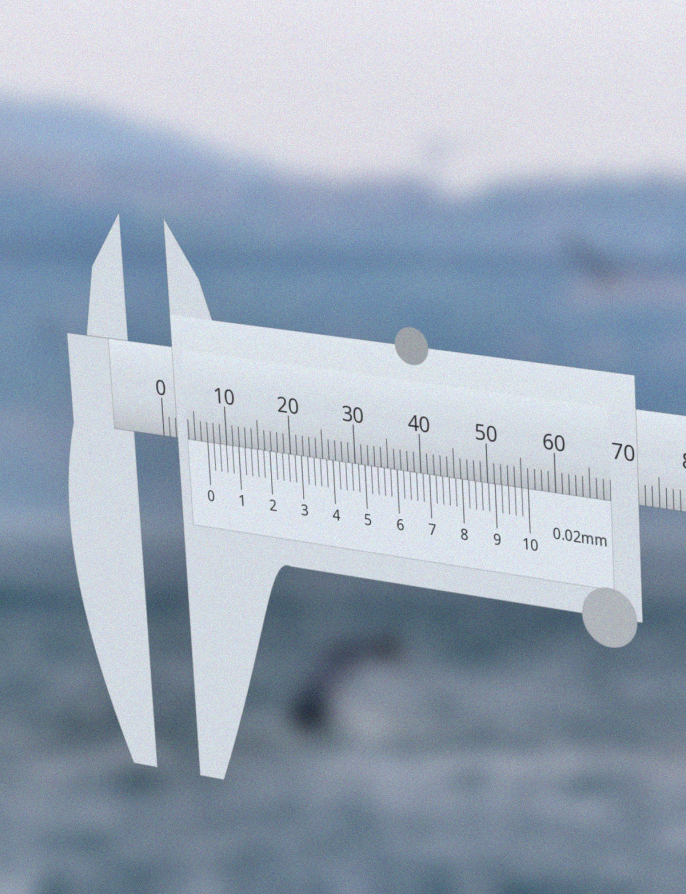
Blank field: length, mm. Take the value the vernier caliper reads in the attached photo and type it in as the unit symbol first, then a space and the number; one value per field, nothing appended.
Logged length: mm 7.0
